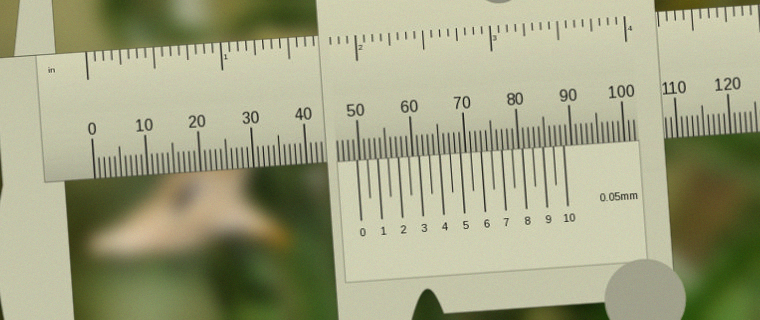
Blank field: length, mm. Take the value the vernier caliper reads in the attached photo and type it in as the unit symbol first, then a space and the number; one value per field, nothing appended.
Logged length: mm 49.5
